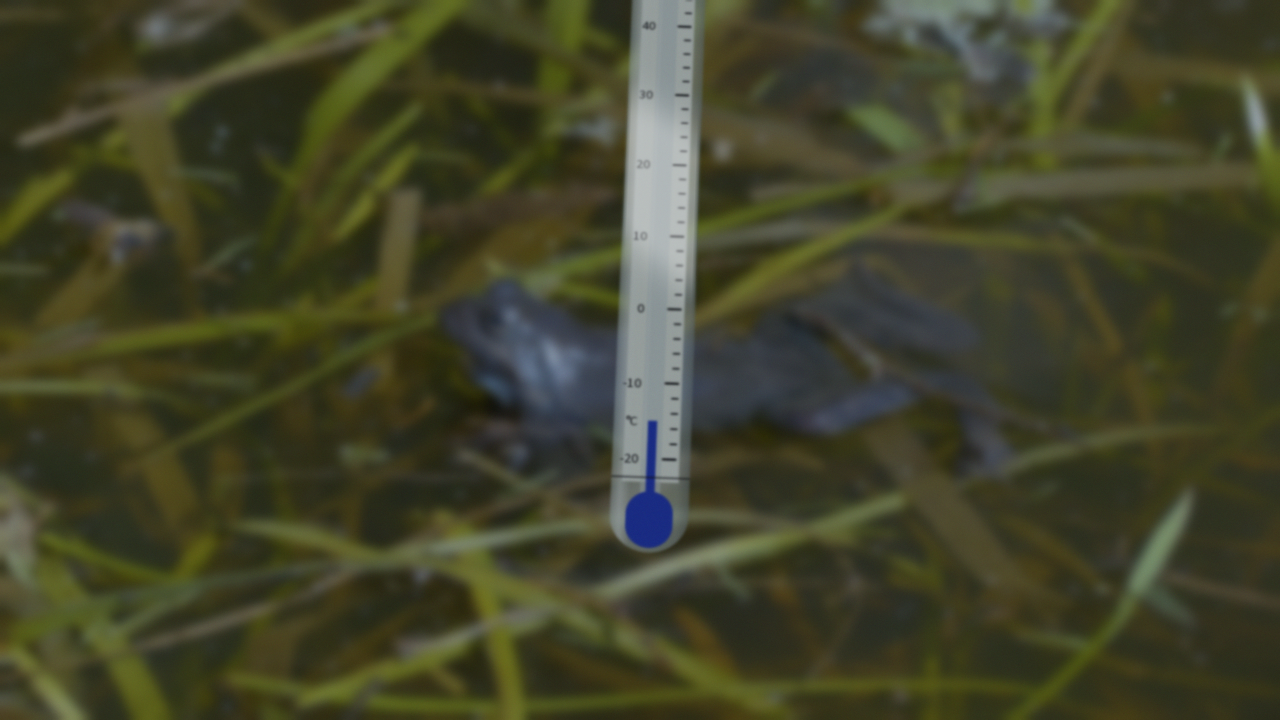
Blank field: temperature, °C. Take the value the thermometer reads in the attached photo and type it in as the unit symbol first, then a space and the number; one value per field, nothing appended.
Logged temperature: °C -15
